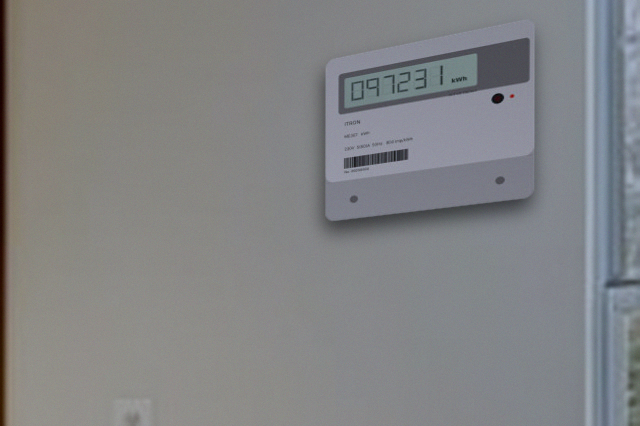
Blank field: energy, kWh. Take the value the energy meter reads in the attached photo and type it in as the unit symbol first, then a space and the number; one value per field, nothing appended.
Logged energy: kWh 97231
